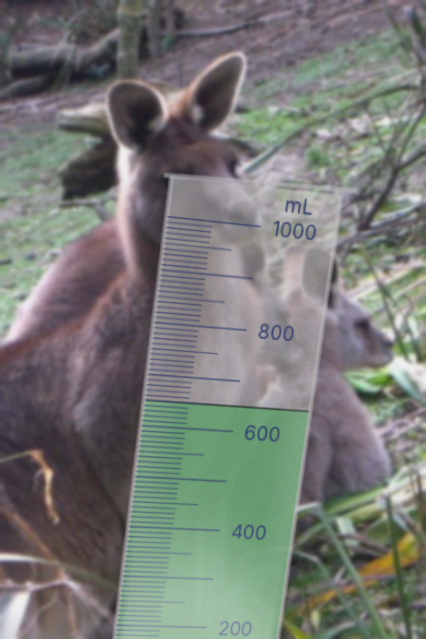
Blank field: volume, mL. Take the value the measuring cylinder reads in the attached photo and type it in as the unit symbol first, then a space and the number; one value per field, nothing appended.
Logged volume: mL 650
